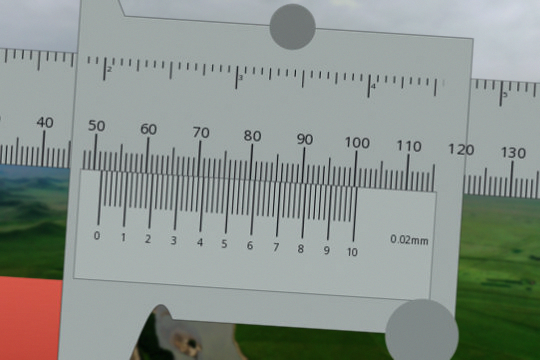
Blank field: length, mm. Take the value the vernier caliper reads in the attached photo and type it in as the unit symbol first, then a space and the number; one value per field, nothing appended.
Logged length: mm 51.5
